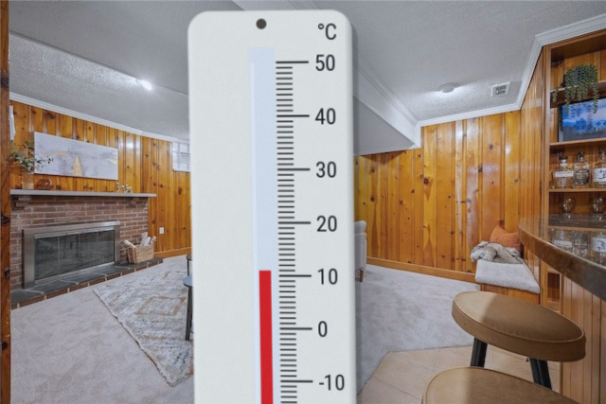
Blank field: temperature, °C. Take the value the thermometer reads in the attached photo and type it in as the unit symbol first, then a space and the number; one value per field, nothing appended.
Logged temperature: °C 11
